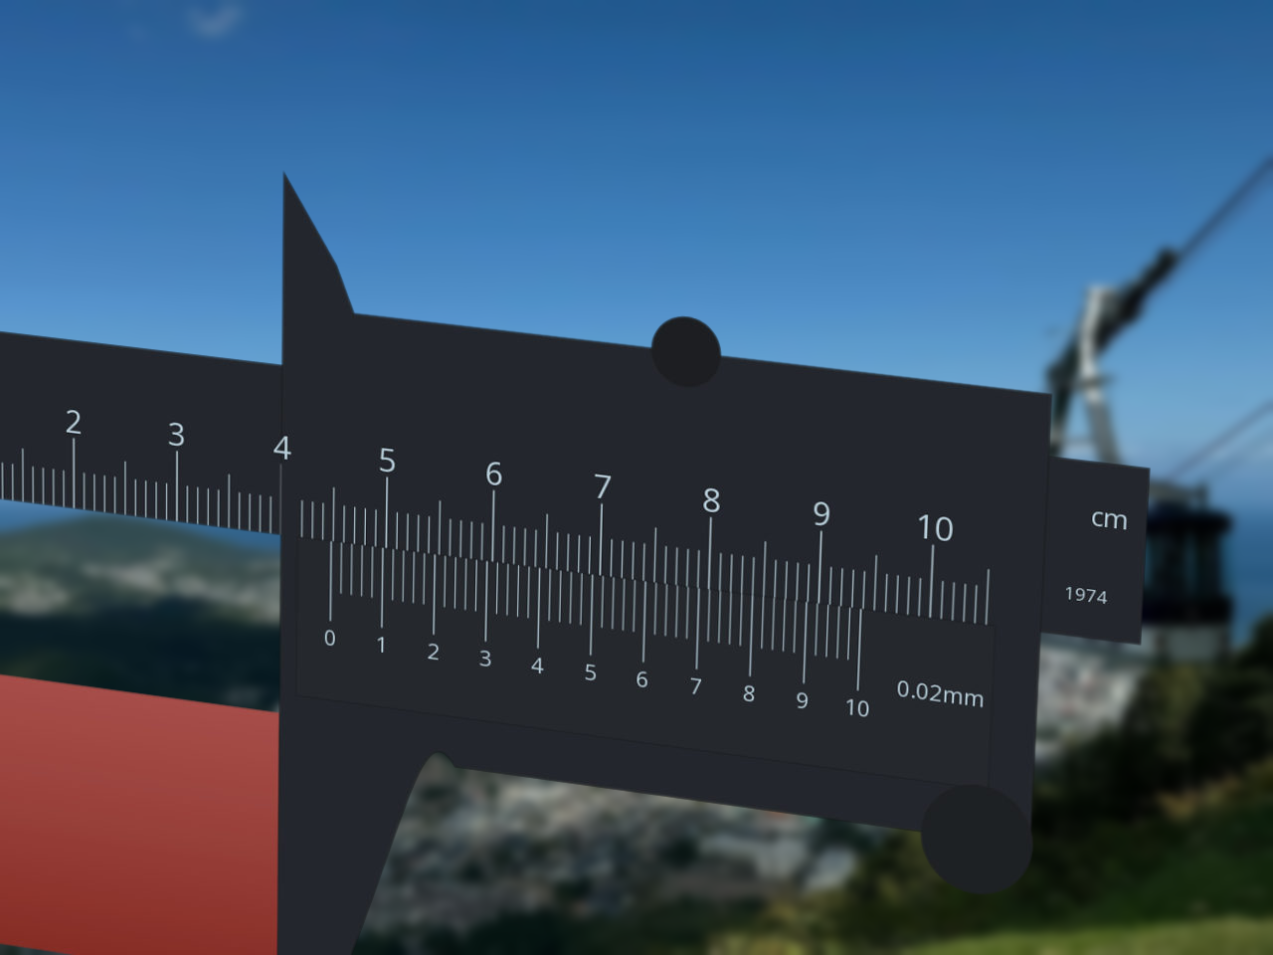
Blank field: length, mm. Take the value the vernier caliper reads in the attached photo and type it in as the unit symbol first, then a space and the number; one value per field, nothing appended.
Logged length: mm 44.8
